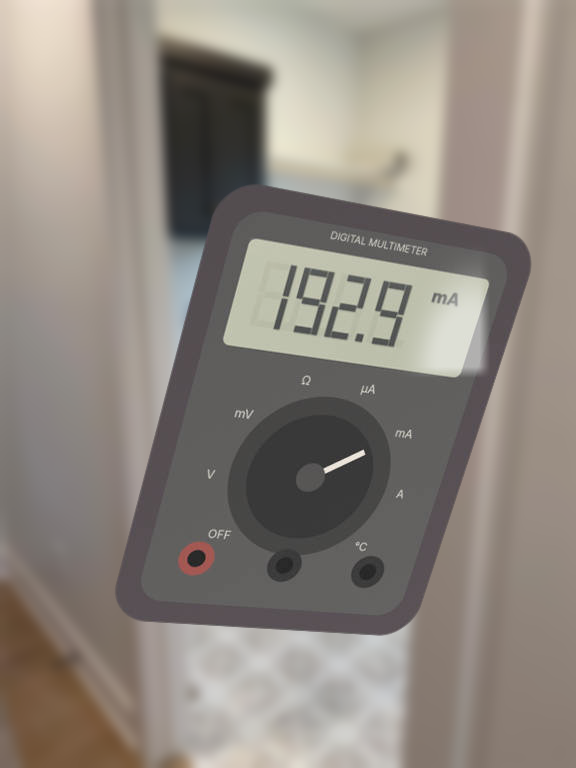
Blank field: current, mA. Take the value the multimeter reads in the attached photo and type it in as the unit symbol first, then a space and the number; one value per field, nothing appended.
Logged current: mA 192.9
